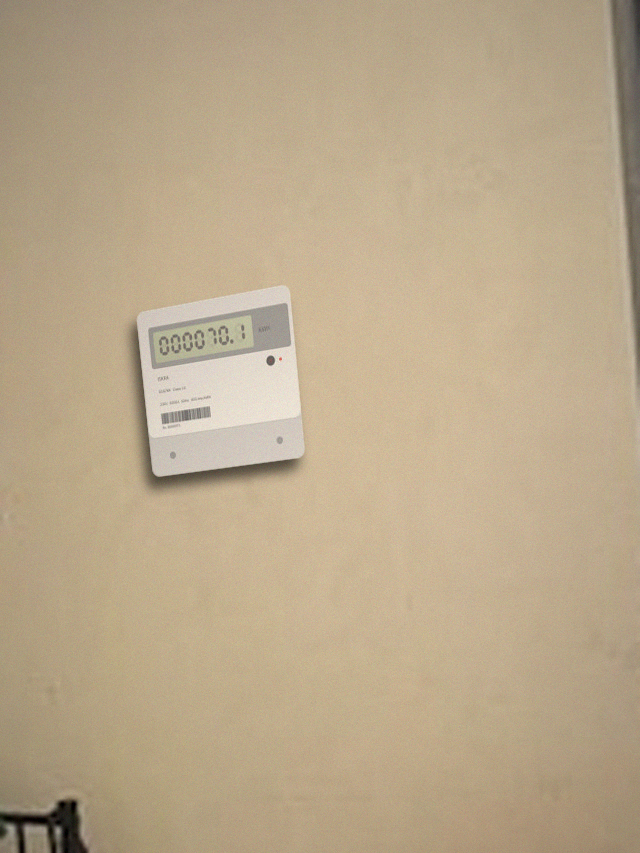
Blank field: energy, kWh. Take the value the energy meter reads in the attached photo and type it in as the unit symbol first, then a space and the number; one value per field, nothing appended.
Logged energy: kWh 70.1
